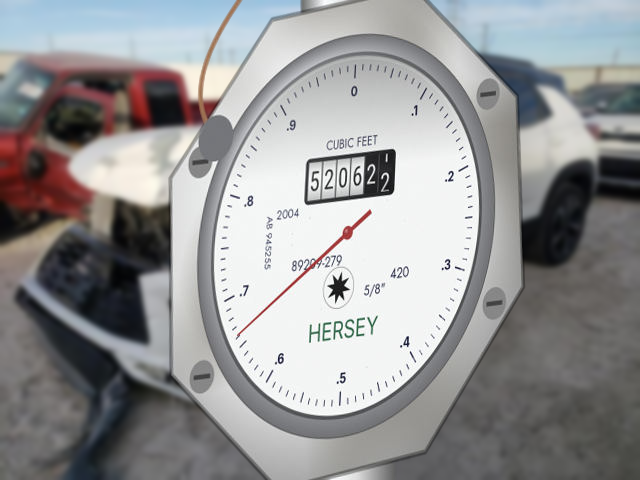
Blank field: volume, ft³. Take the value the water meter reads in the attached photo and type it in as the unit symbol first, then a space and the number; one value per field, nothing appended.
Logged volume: ft³ 520621.66
